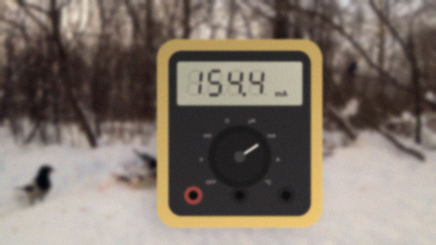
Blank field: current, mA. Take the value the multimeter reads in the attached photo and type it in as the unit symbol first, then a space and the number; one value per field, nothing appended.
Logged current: mA 154.4
